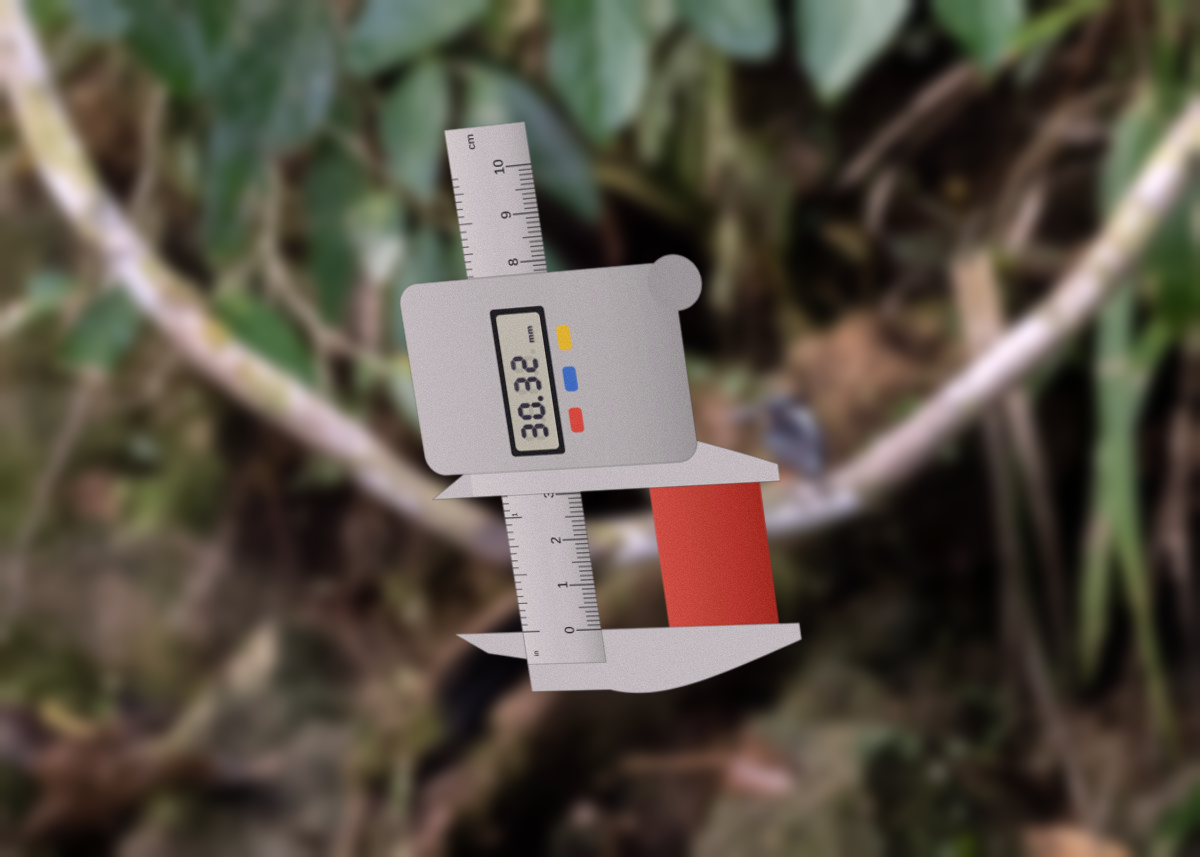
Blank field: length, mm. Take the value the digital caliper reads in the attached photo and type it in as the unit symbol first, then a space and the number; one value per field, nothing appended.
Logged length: mm 30.32
